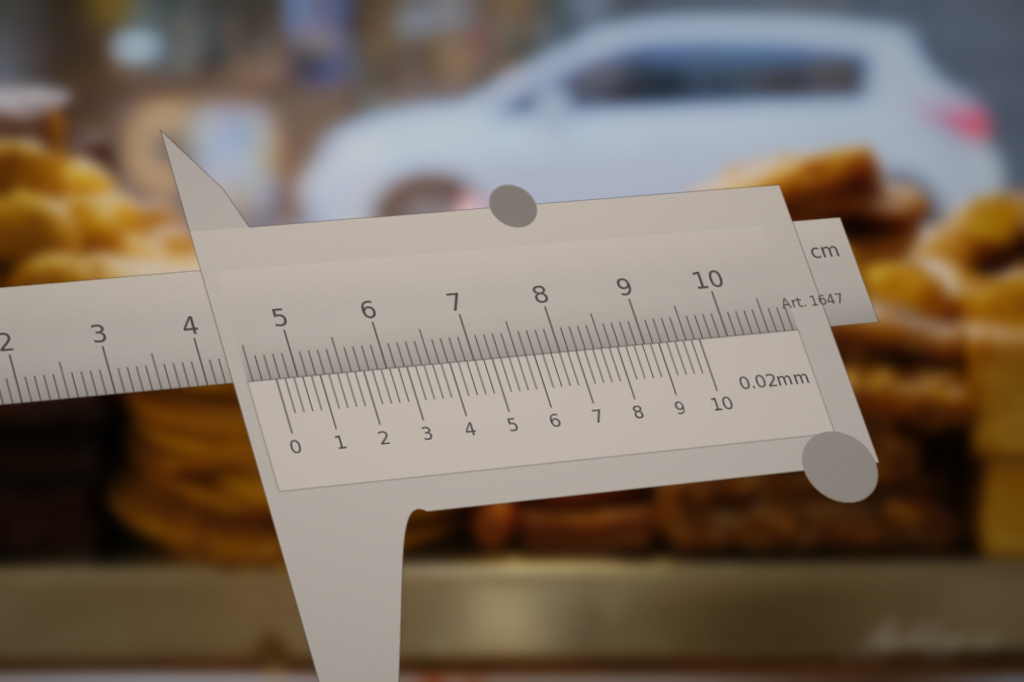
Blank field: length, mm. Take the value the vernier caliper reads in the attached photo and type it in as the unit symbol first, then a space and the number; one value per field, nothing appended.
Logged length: mm 47.6
